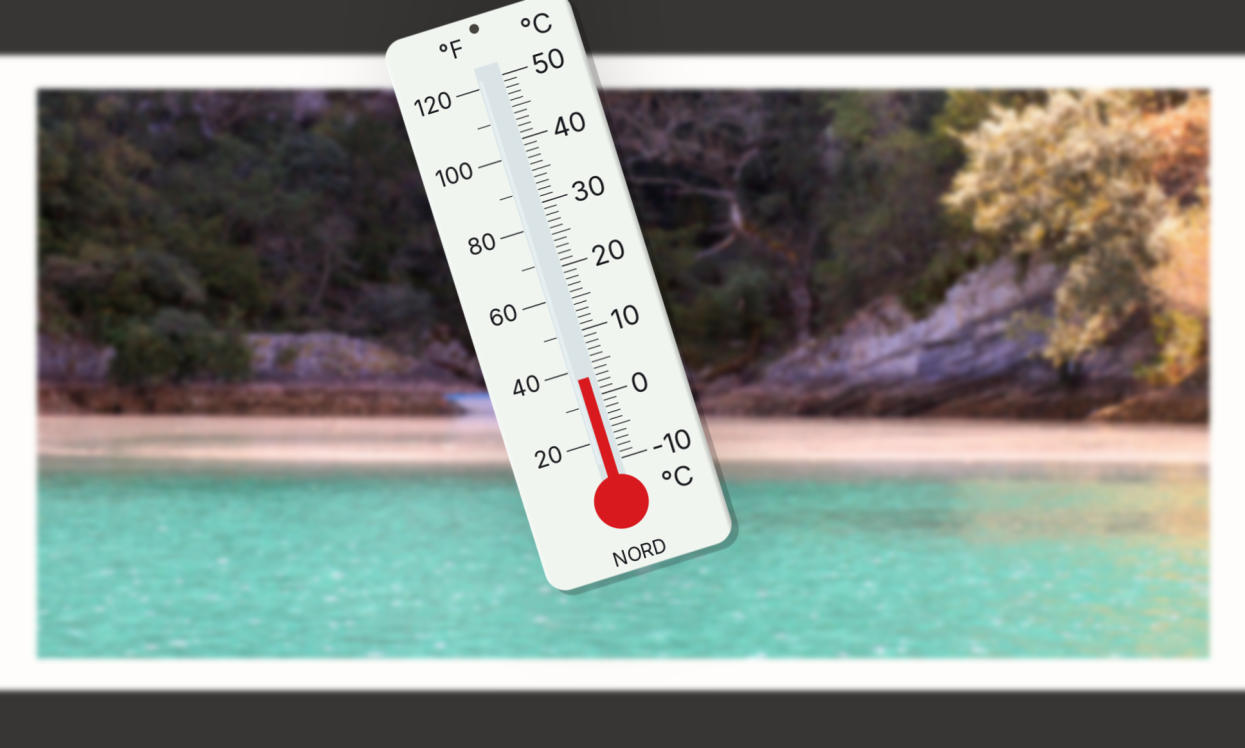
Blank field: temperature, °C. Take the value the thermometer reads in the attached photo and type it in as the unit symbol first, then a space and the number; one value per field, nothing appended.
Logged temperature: °C 3
